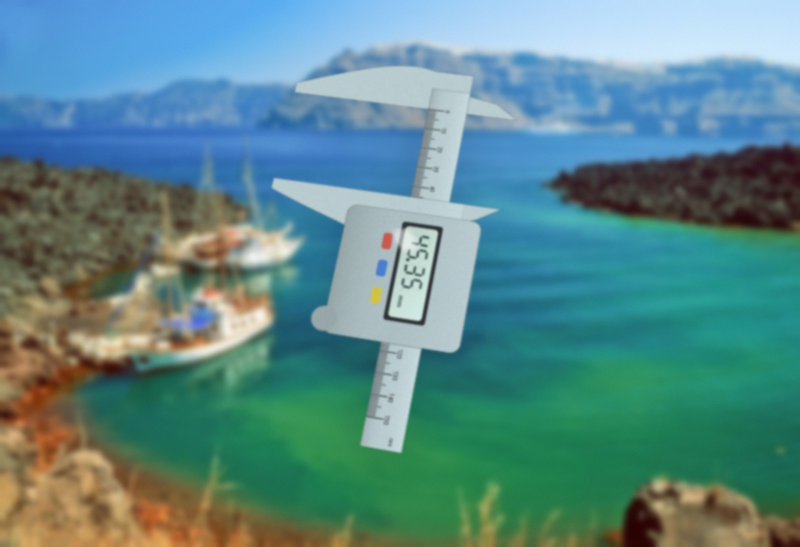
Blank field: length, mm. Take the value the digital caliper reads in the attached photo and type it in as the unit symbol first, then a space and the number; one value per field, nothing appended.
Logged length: mm 45.35
